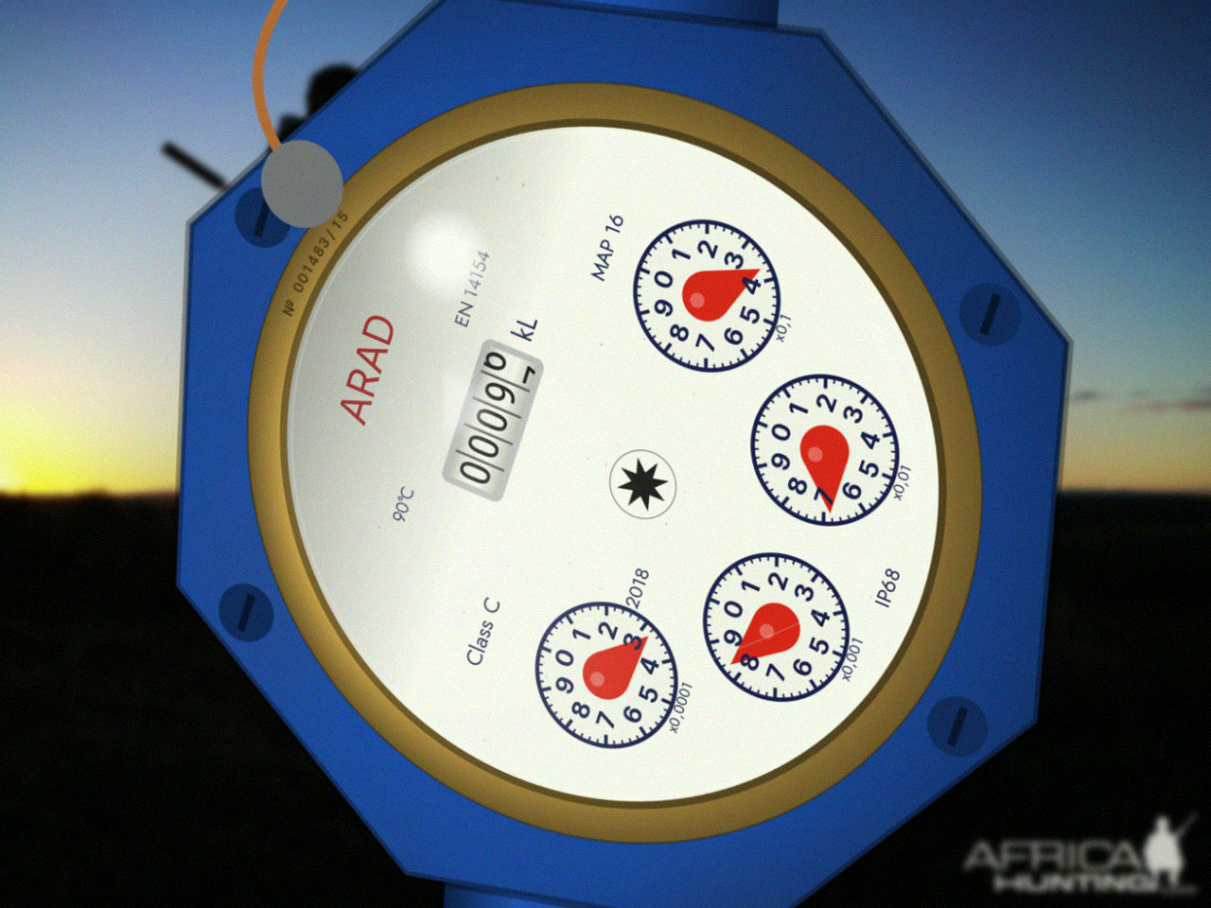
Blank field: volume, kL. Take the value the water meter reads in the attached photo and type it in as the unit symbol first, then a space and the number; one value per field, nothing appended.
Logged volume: kL 96.3683
